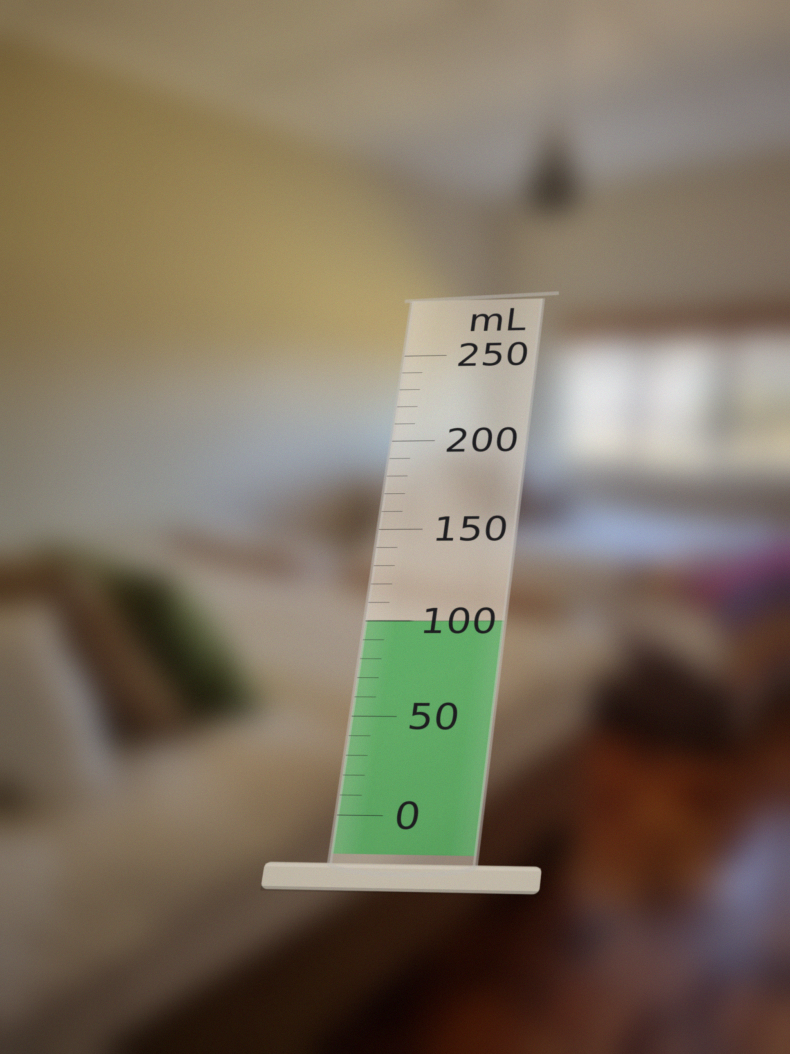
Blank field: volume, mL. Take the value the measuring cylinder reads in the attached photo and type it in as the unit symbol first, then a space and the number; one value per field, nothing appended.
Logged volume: mL 100
